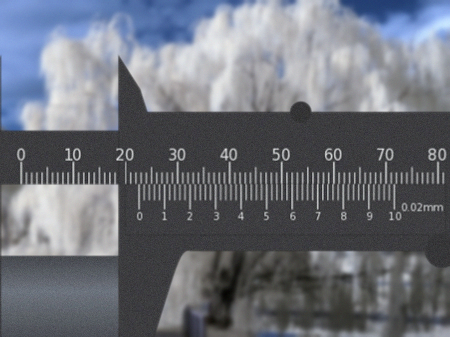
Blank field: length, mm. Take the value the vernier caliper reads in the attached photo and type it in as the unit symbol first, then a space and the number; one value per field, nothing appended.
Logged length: mm 22.6
